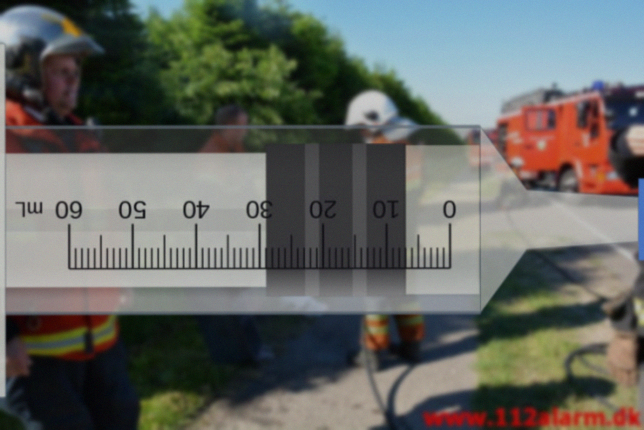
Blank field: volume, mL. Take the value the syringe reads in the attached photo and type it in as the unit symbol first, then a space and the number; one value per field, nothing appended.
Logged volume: mL 7
